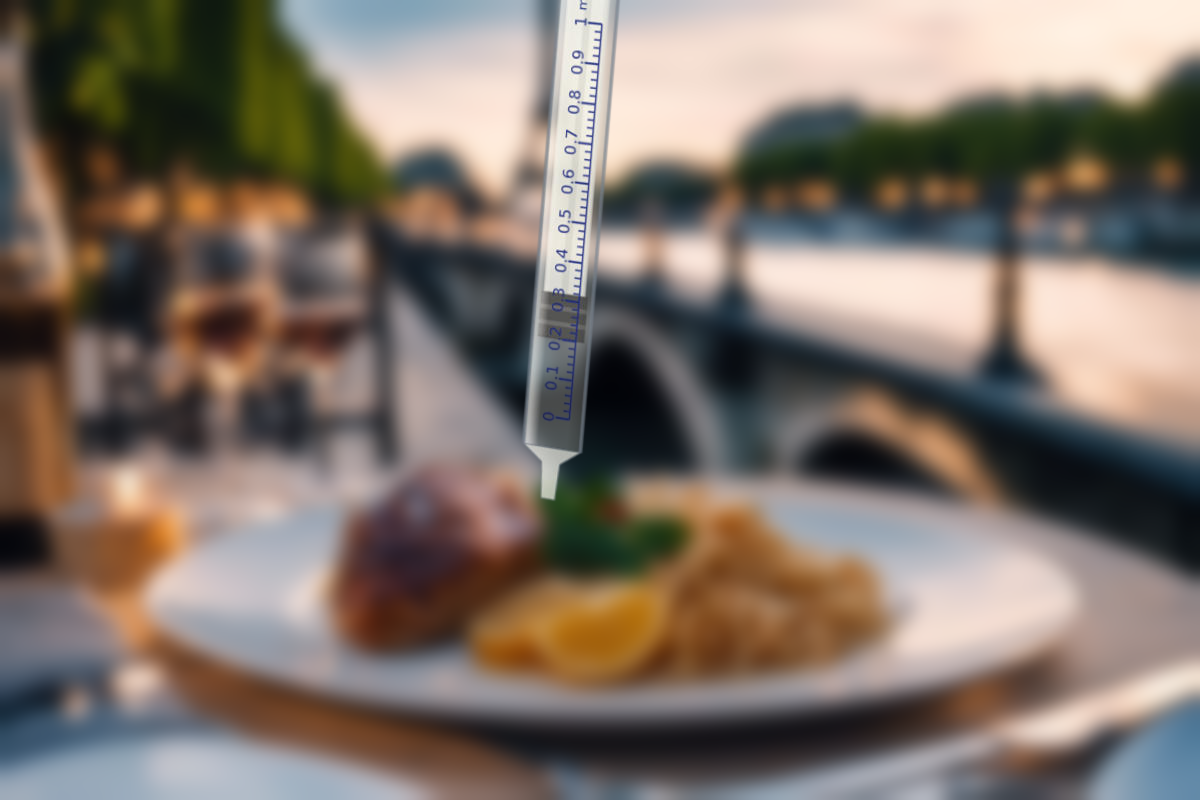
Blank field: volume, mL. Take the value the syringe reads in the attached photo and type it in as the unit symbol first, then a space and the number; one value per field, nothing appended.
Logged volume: mL 0.2
